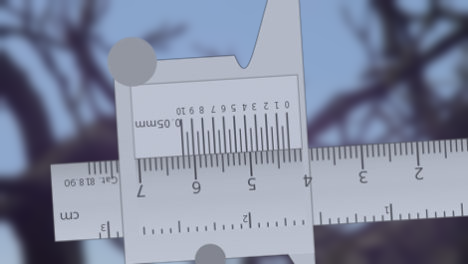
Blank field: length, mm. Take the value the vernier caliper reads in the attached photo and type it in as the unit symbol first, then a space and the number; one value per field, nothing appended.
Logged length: mm 43.0
